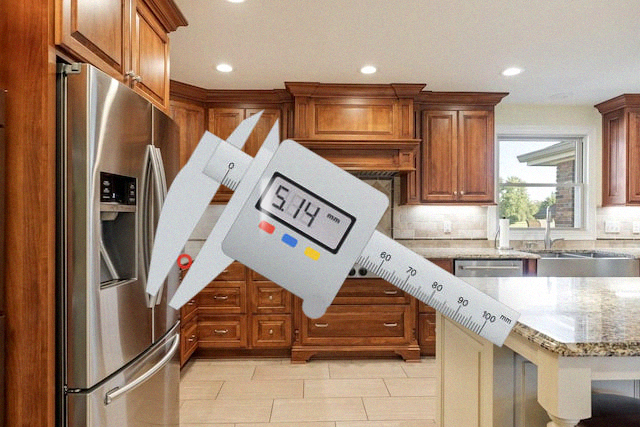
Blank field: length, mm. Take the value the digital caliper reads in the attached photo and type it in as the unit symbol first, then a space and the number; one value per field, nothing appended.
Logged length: mm 5.14
